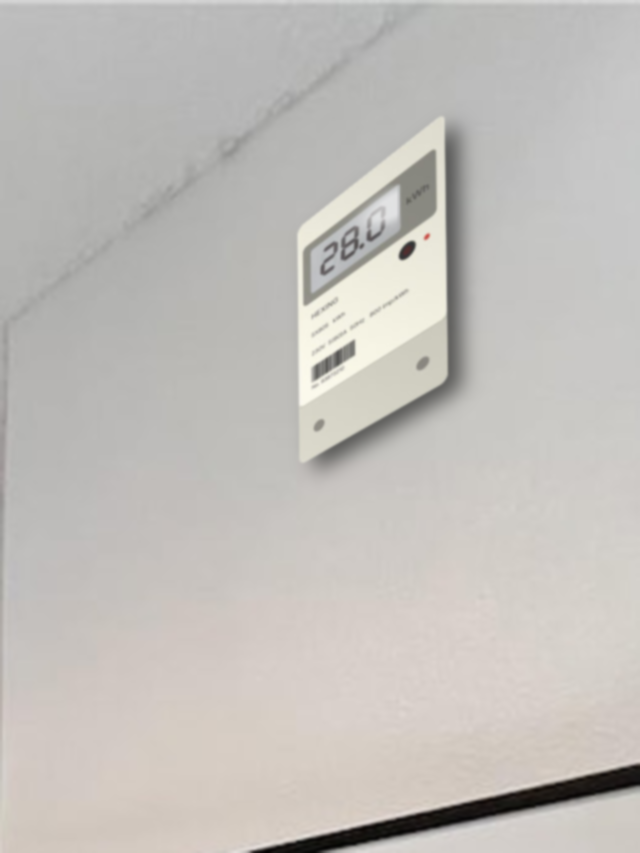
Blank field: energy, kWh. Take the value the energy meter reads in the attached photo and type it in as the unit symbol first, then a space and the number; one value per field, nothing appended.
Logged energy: kWh 28.0
